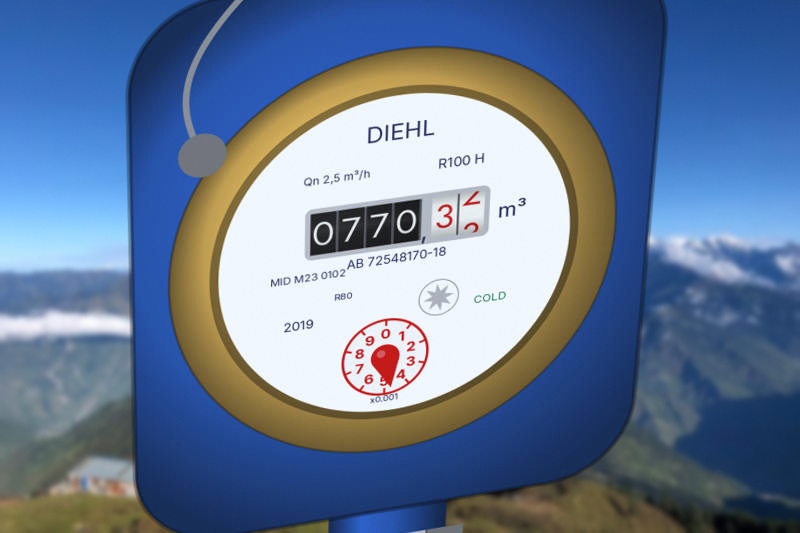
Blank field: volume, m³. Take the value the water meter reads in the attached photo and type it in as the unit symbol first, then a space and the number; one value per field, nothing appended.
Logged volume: m³ 770.324
